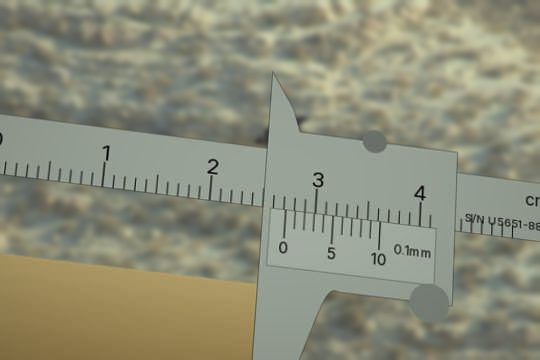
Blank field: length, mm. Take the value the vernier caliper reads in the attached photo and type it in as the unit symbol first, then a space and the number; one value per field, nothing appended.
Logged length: mm 27.2
